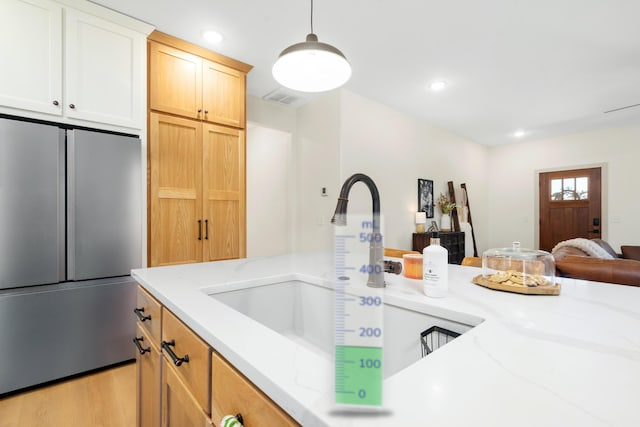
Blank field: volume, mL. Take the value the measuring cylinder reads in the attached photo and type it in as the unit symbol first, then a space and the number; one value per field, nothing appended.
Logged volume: mL 150
